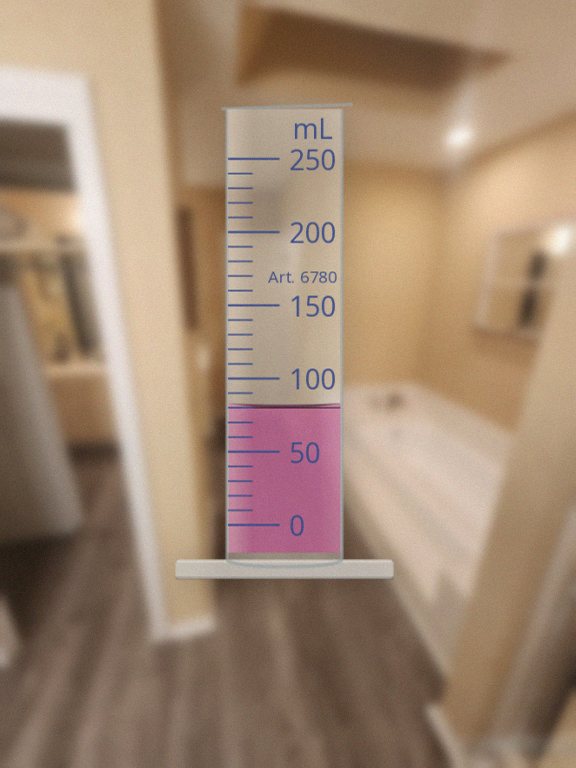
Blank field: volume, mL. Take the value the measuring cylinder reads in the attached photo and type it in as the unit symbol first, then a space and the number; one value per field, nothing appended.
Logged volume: mL 80
